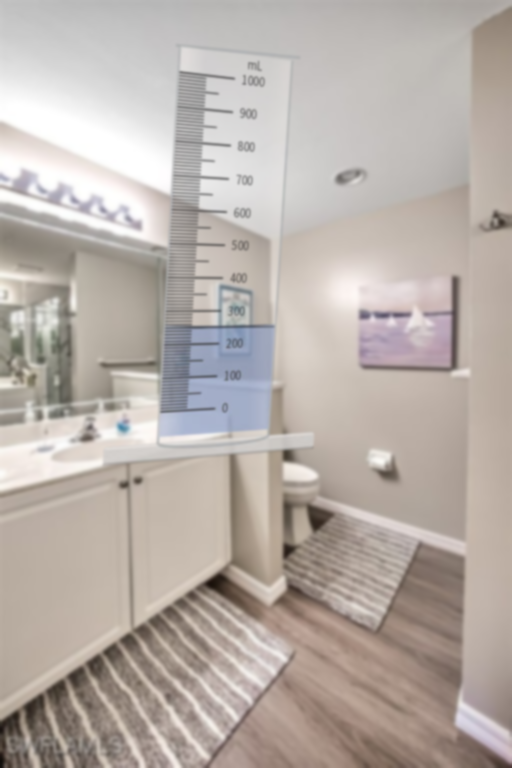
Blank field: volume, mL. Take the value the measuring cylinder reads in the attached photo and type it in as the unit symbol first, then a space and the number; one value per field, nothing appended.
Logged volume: mL 250
